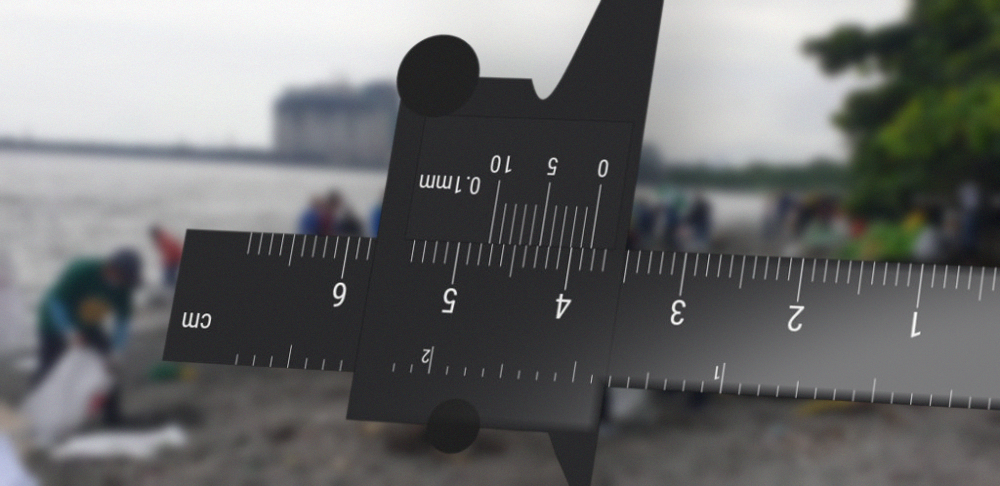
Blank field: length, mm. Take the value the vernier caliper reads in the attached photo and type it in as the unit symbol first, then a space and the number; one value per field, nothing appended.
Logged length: mm 38.3
